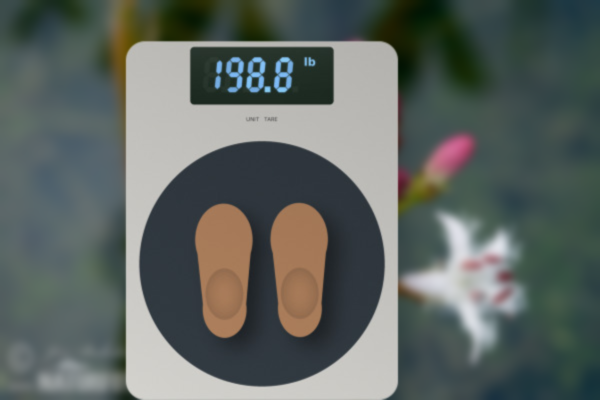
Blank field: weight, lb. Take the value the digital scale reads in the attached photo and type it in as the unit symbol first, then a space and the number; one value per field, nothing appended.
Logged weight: lb 198.8
